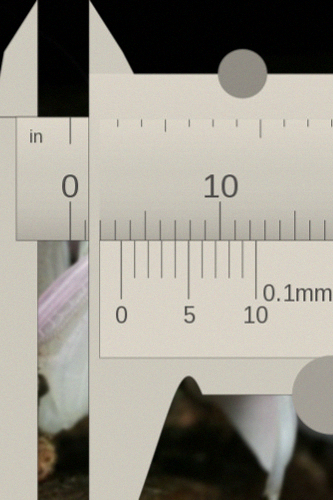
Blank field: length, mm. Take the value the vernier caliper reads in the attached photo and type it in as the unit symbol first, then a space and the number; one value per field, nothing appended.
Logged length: mm 3.4
